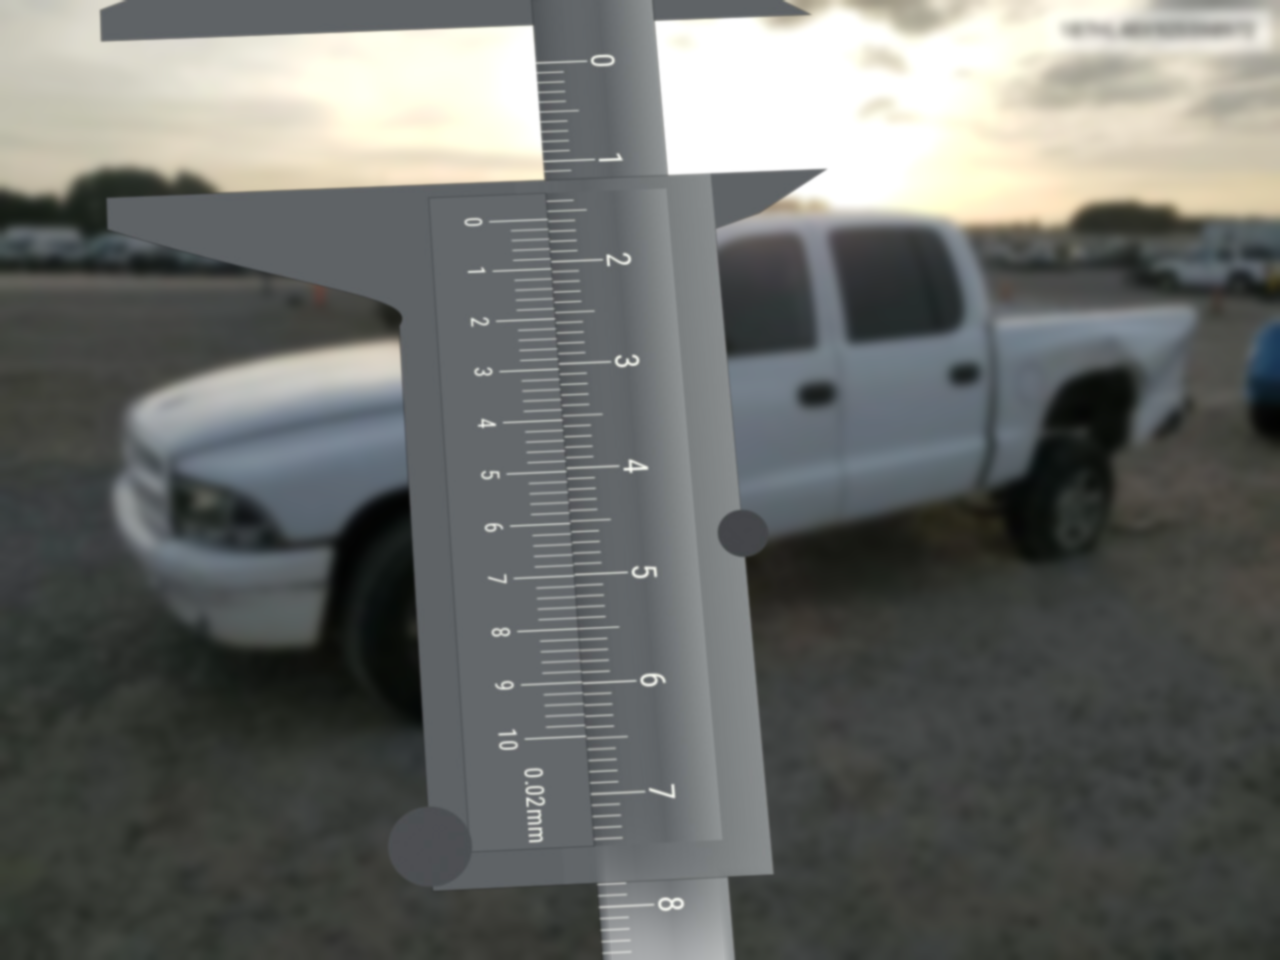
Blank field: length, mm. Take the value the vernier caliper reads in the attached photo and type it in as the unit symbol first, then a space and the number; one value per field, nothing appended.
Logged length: mm 15.8
